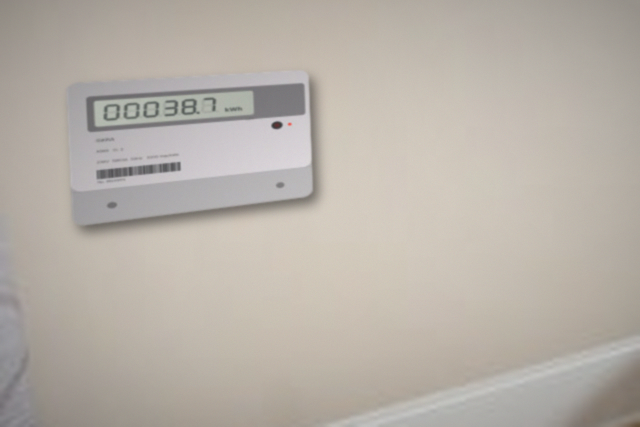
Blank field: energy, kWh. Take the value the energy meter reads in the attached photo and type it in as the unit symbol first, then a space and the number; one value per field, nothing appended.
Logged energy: kWh 38.7
